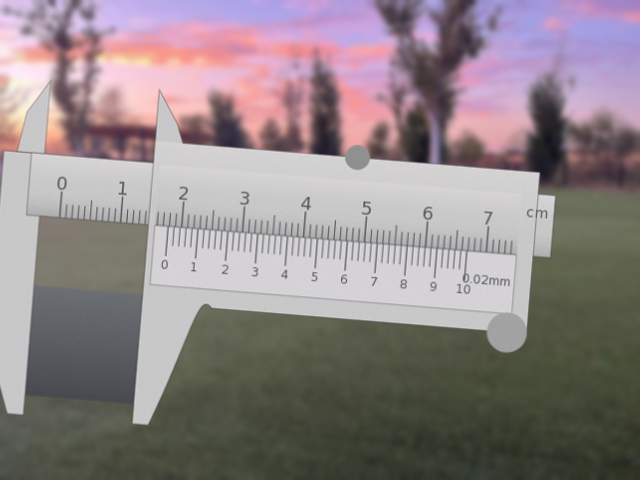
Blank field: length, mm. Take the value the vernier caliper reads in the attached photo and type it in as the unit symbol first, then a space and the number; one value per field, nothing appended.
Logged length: mm 17.8
